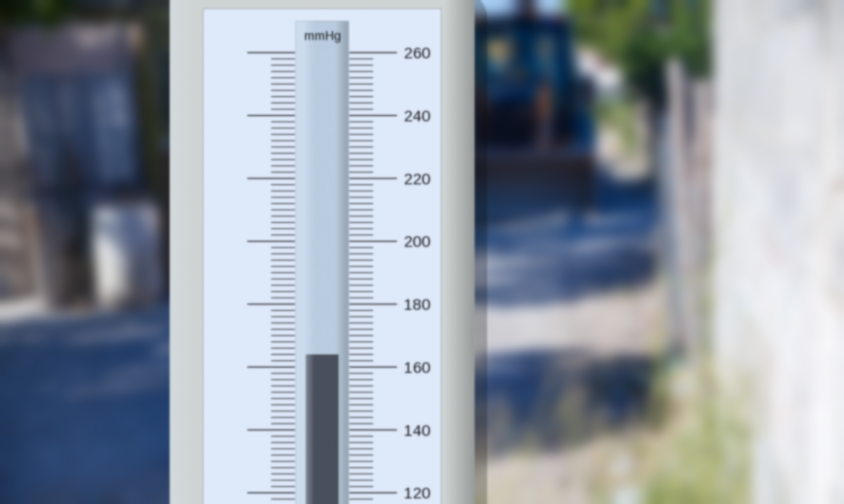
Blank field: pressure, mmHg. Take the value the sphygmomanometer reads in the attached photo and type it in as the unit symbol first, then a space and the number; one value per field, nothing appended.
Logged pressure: mmHg 164
